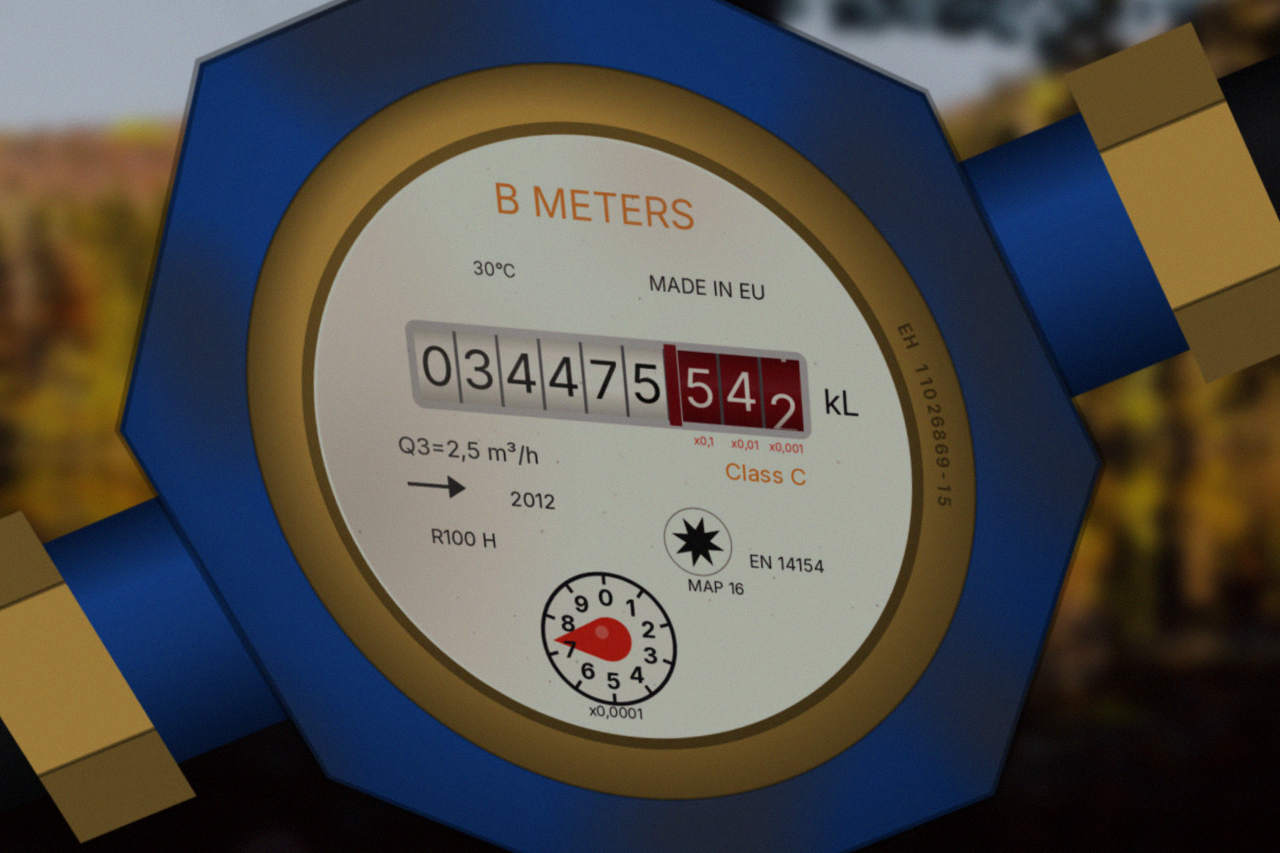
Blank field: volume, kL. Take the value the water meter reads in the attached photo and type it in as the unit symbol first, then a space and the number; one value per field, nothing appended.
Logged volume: kL 34475.5417
